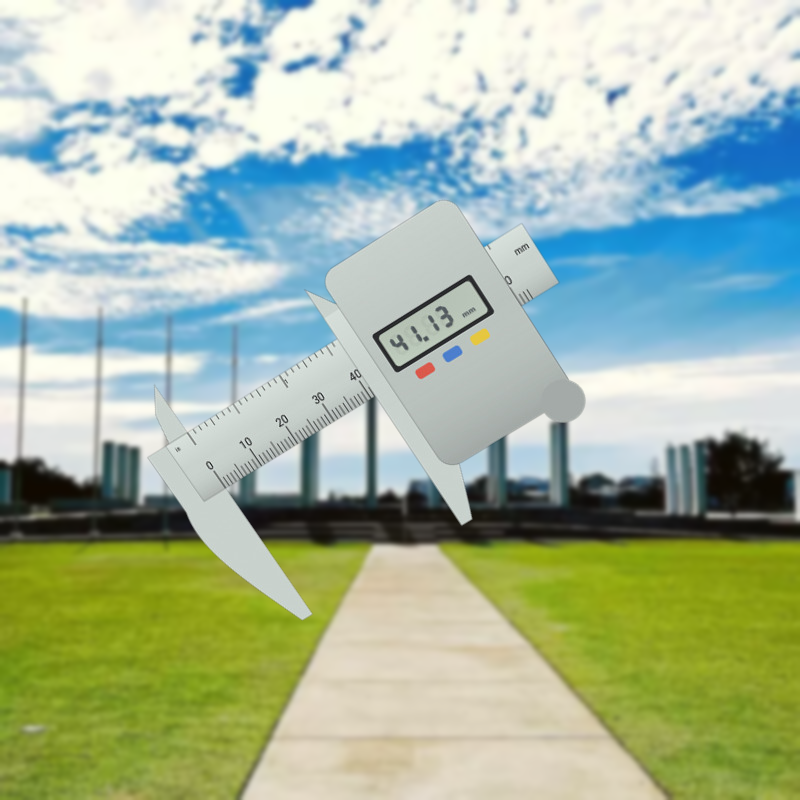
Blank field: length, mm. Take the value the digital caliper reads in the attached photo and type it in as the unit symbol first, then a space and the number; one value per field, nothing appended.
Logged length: mm 41.13
